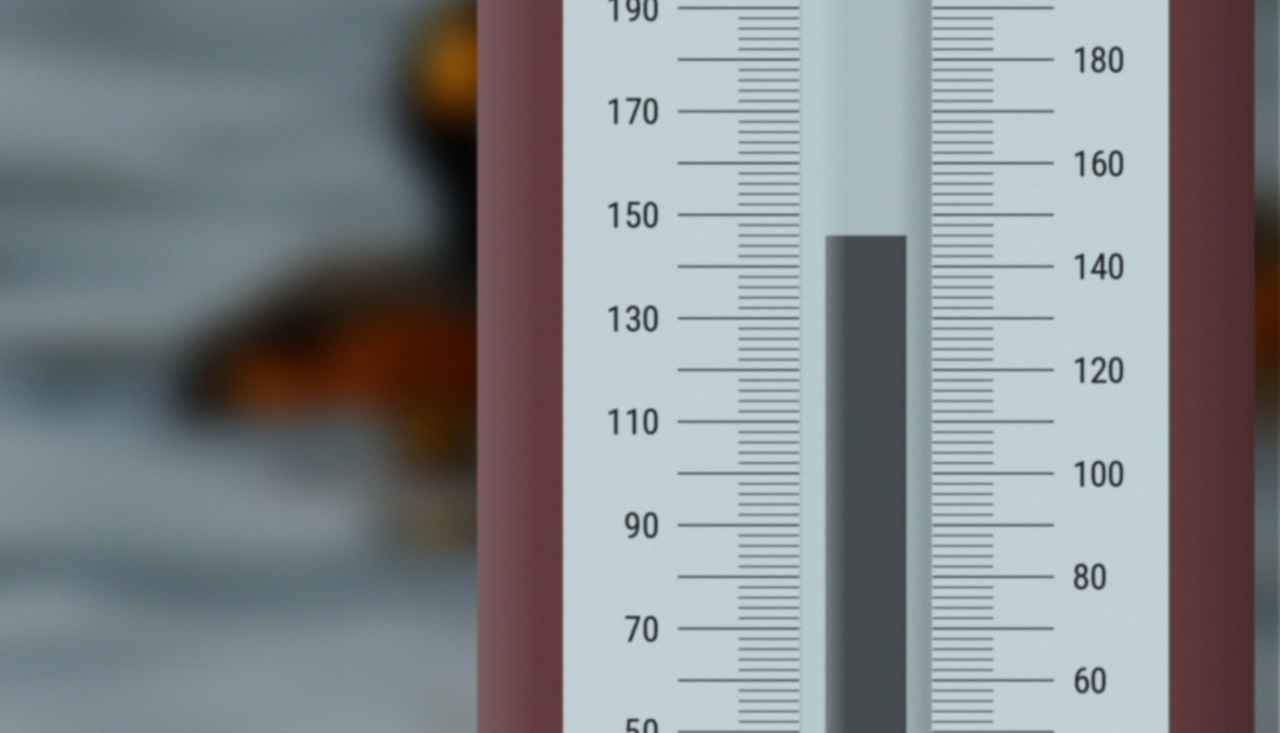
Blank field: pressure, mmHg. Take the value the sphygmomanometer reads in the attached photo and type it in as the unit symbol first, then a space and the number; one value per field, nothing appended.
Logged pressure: mmHg 146
